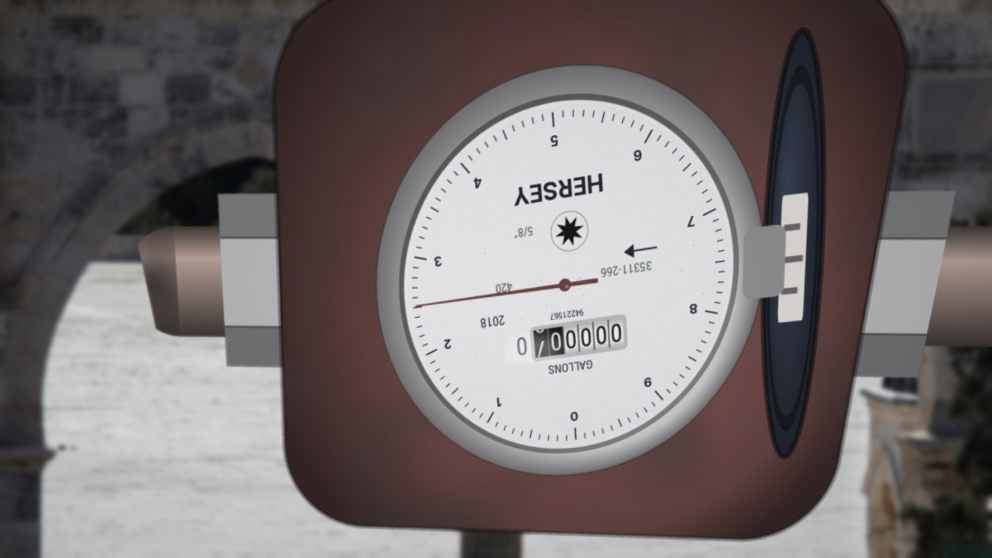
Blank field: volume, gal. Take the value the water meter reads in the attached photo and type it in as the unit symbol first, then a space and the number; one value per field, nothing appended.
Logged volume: gal 72.5
